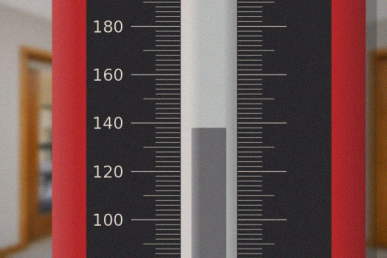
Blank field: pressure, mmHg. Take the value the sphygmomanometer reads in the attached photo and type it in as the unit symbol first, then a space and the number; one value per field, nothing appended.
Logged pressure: mmHg 138
